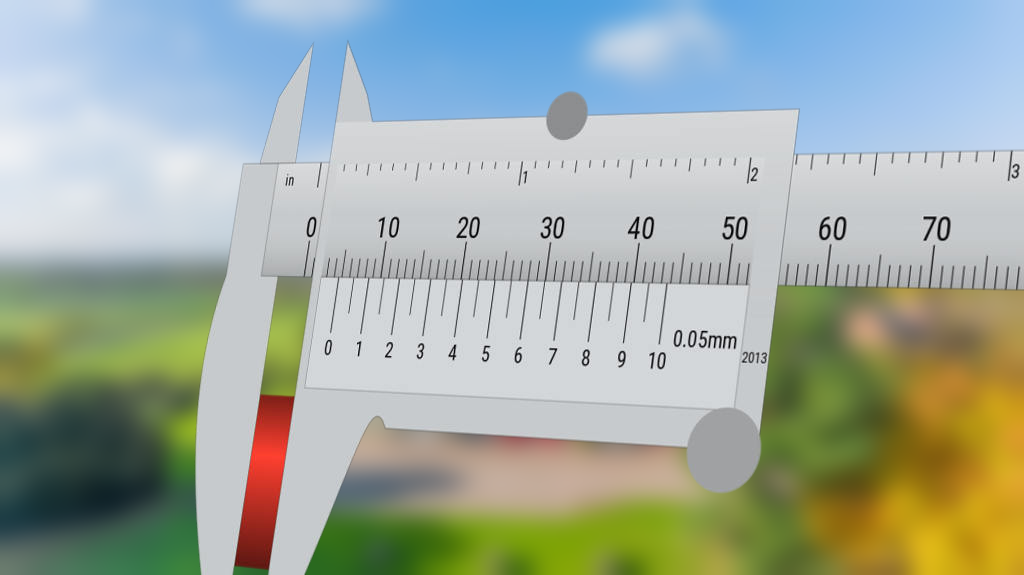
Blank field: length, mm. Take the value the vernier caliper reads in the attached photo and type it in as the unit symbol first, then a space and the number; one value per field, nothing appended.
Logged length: mm 4.6
